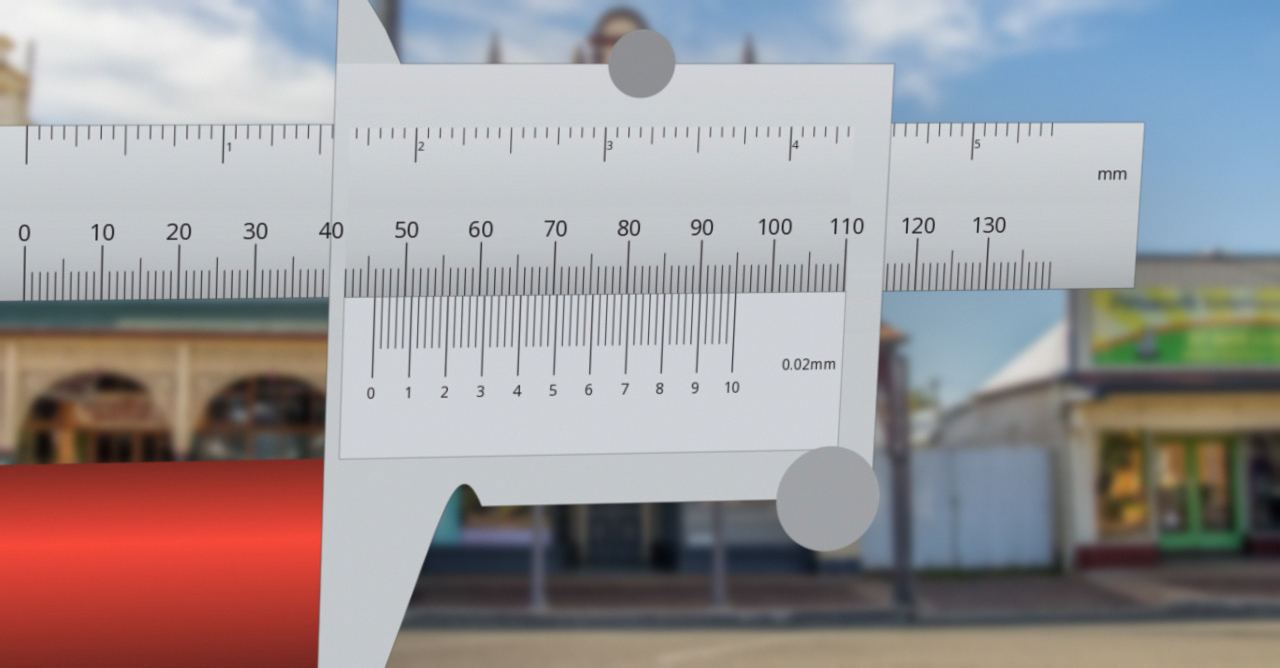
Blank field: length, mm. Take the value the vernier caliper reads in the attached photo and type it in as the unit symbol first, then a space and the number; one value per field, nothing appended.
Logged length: mm 46.0
